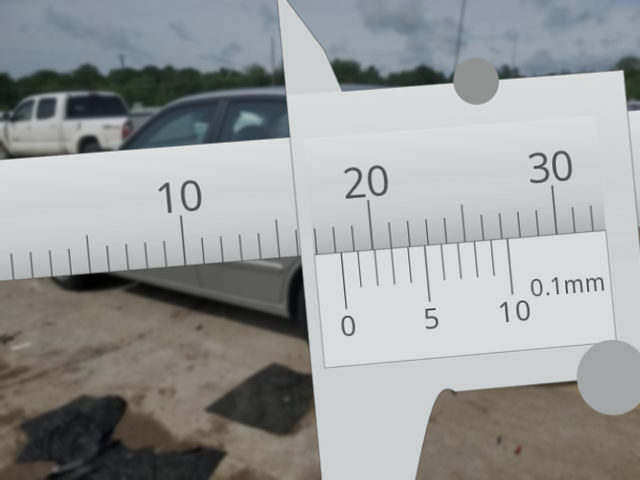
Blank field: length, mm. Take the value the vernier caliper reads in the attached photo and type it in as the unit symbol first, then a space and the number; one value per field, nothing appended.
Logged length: mm 18.3
